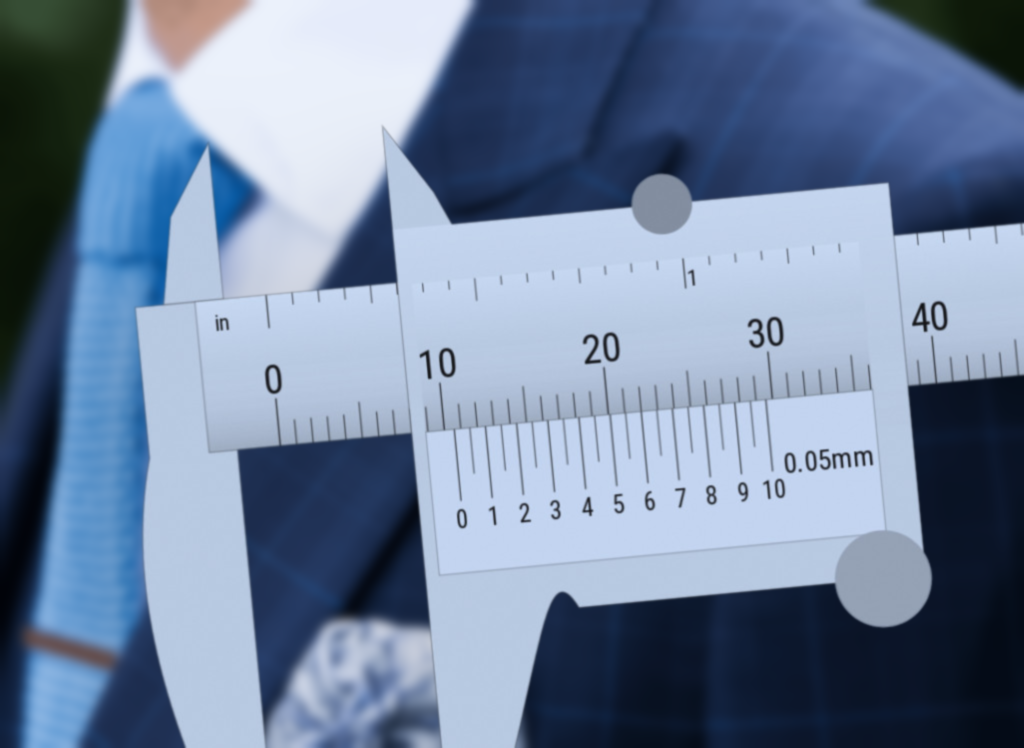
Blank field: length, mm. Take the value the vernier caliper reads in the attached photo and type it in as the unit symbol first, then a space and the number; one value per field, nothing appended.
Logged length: mm 10.6
